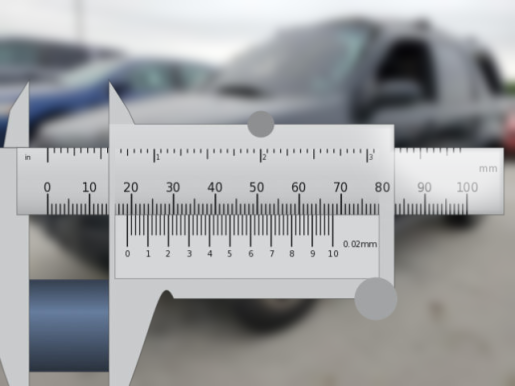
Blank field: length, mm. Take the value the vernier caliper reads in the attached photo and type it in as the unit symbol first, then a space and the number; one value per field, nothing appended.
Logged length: mm 19.0
